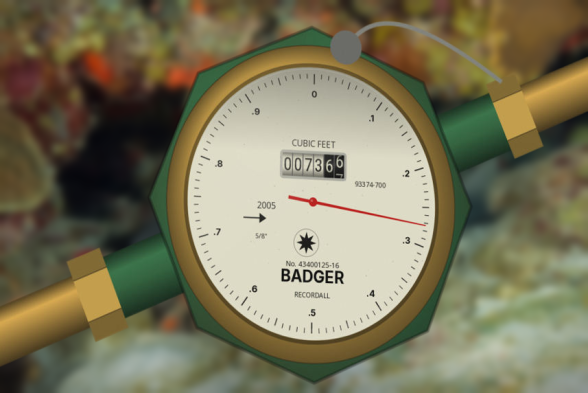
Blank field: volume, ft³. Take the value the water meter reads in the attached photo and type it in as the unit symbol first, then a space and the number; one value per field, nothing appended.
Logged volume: ft³ 7366.27
